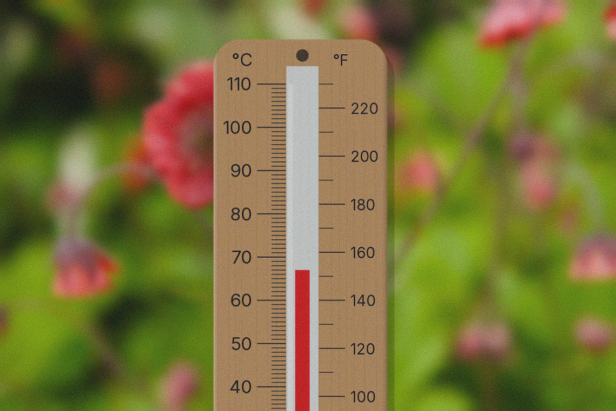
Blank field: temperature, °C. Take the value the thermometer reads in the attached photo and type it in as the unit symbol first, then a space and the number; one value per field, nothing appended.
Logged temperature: °C 67
